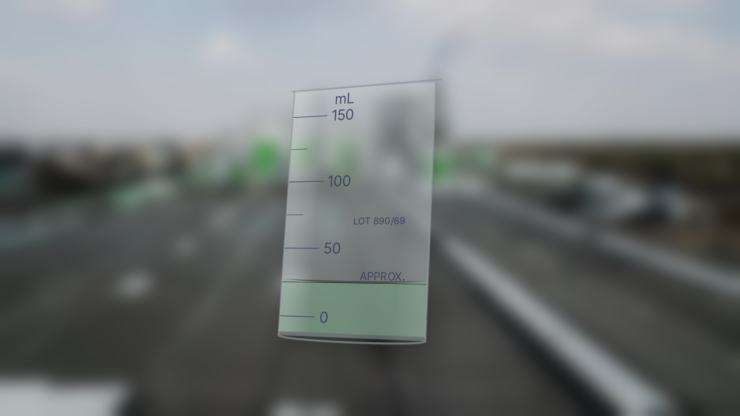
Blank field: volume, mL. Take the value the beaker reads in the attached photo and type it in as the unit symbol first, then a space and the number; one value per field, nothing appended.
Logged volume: mL 25
